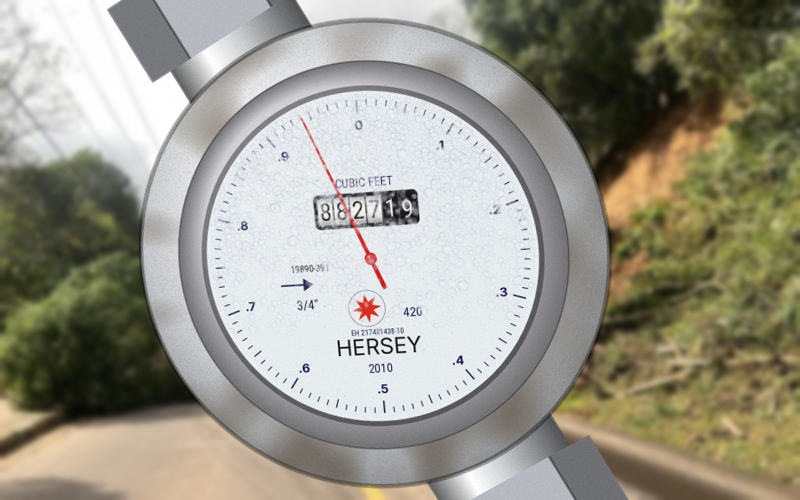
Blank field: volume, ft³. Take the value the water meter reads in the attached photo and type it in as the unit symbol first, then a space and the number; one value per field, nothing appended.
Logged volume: ft³ 882718.94
